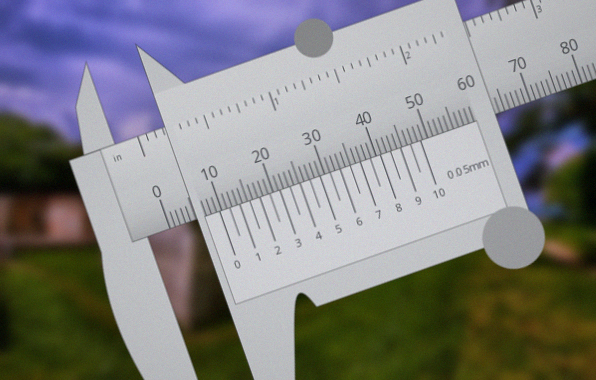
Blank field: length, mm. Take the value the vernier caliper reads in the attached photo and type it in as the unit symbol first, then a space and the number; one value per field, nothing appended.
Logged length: mm 9.6
